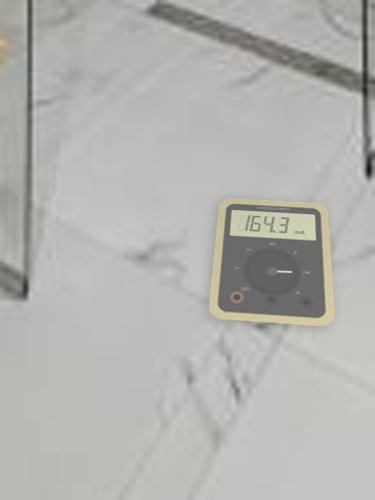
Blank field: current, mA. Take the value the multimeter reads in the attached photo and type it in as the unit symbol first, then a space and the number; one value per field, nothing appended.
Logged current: mA 164.3
